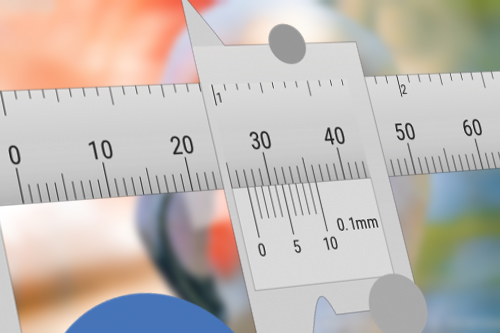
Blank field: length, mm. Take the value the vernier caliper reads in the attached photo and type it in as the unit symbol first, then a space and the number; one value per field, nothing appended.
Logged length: mm 27.0
